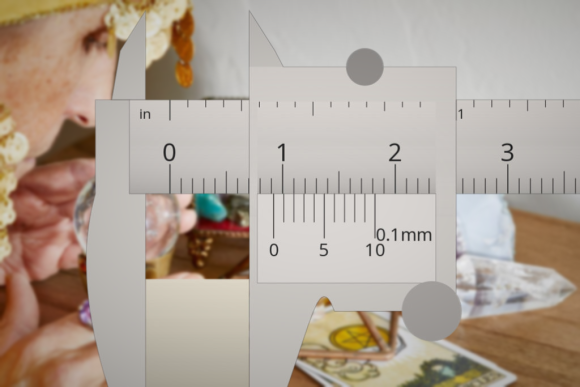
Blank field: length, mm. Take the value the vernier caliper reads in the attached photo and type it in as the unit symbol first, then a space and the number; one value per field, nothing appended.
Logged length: mm 9.2
